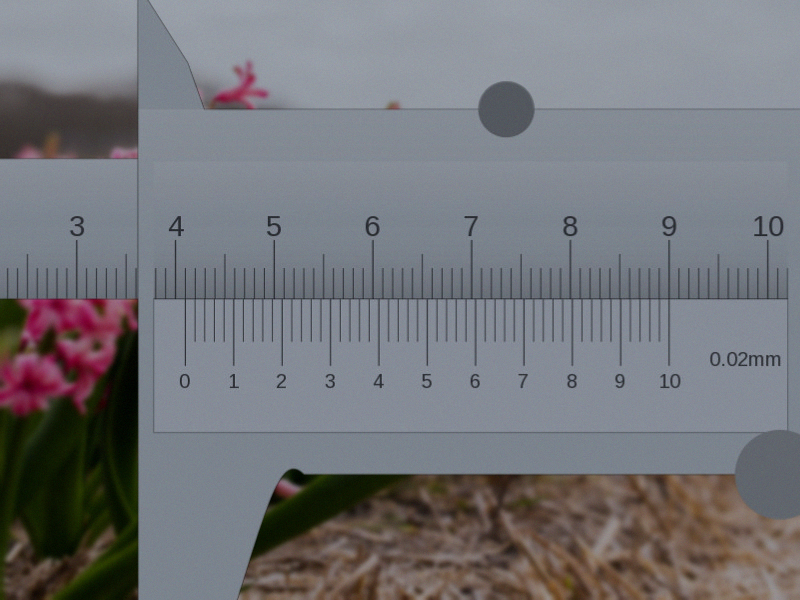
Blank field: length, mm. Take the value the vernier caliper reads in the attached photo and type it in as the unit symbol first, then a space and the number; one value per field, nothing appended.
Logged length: mm 41.0
